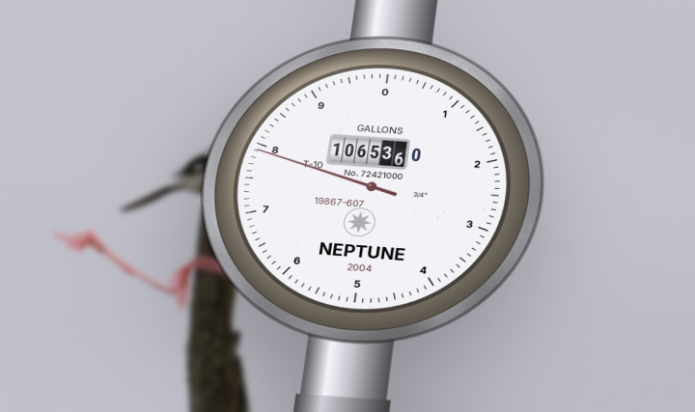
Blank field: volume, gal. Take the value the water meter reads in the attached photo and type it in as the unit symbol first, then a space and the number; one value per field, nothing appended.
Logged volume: gal 1065357.9
